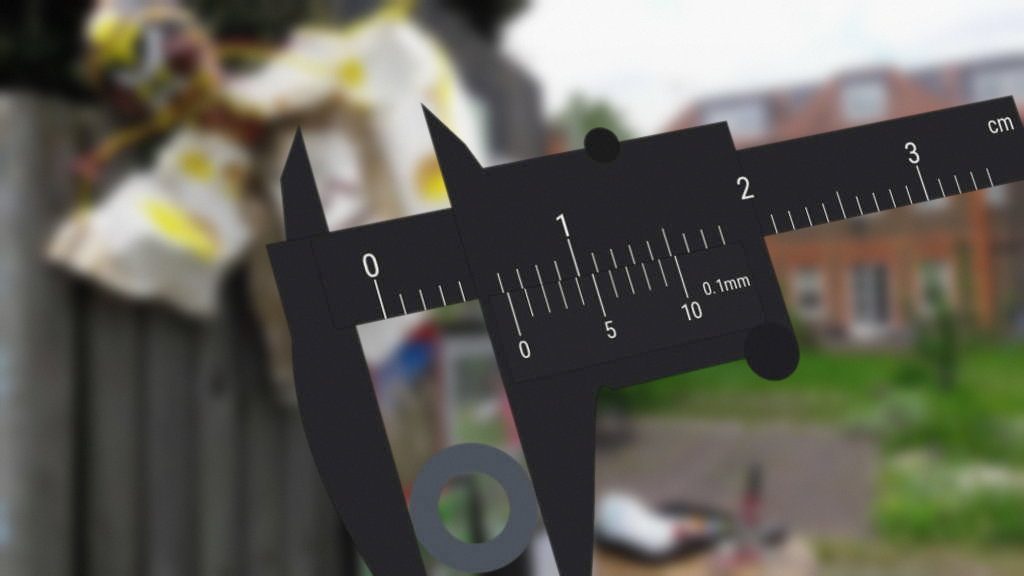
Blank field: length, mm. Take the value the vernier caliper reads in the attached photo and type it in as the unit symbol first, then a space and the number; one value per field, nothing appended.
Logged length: mm 6.2
